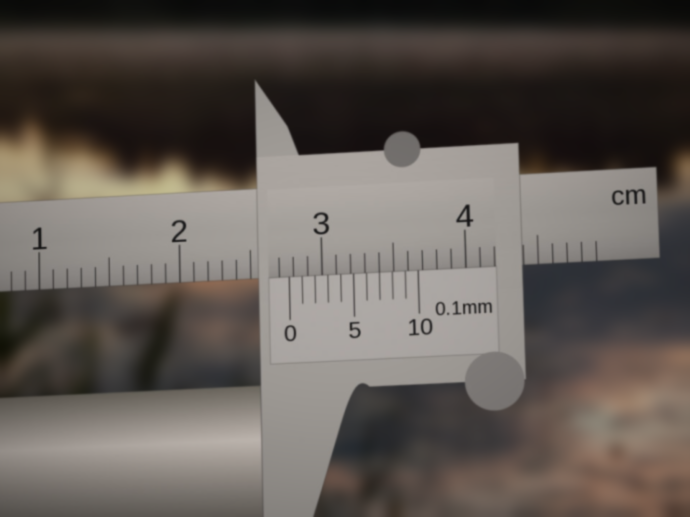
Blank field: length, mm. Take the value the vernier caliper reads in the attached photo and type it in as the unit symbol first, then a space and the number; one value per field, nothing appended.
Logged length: mm 27.7
